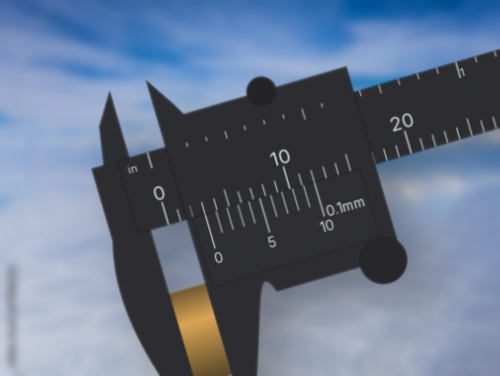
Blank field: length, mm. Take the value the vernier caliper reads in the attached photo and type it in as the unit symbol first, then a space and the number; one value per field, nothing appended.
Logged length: mm 3.0
